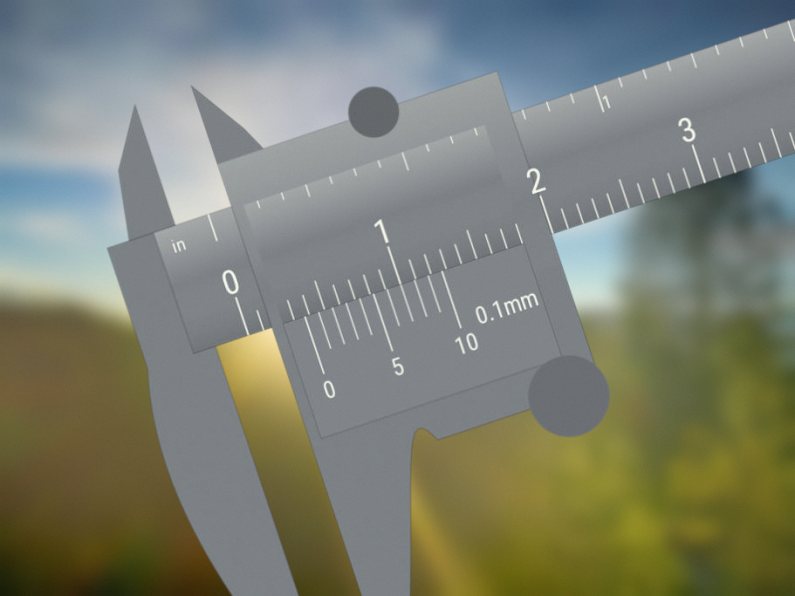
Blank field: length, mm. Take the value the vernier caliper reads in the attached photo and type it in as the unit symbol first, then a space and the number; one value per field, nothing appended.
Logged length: mm 3.7
